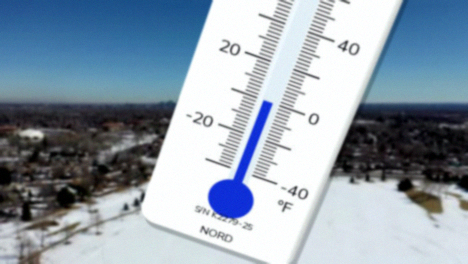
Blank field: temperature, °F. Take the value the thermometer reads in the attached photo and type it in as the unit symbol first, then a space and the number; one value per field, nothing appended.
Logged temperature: °F 0
